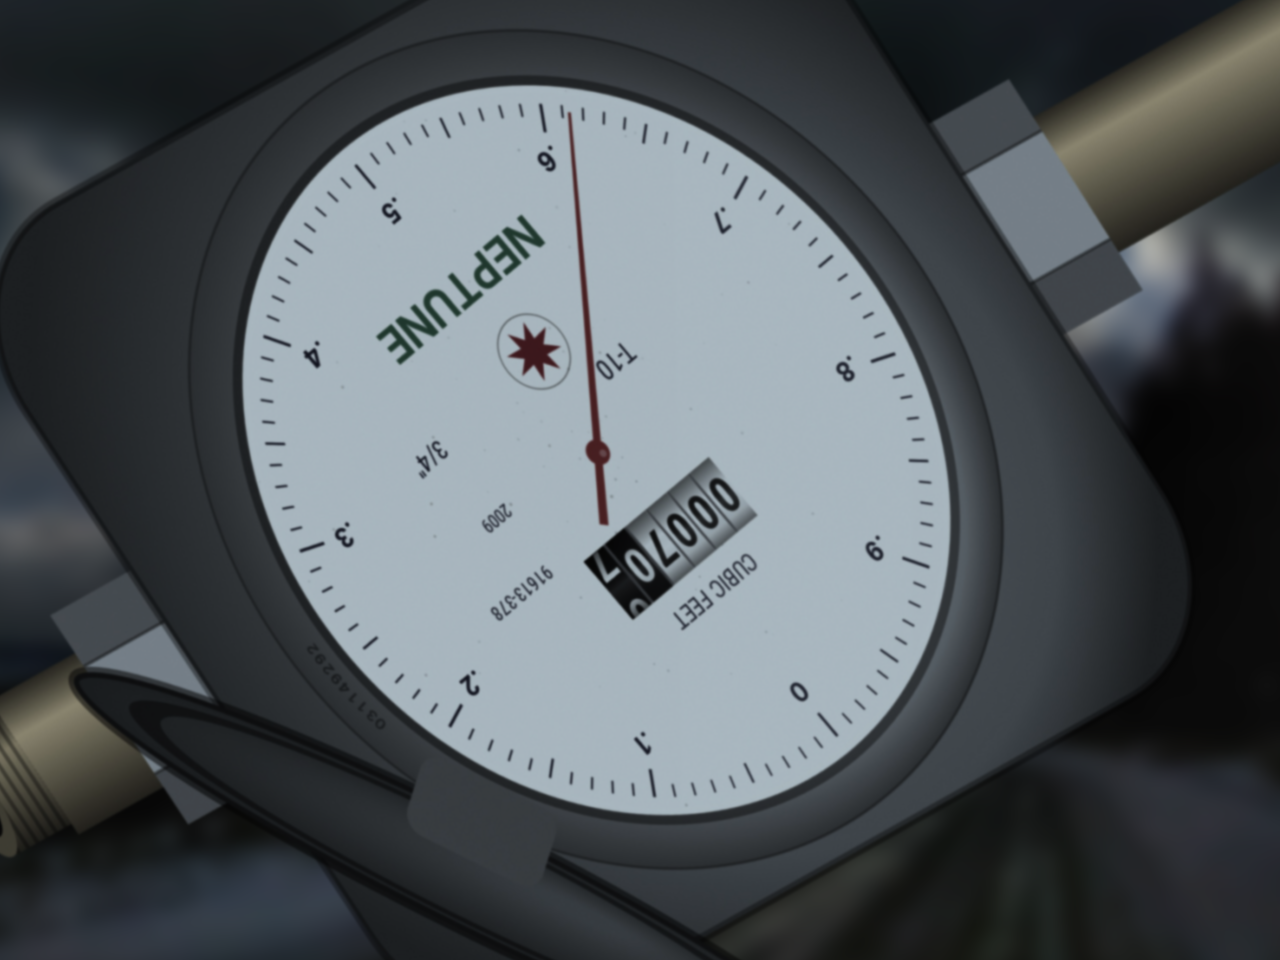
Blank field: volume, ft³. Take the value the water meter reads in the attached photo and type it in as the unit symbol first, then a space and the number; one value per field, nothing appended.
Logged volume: ft³ 706.61
